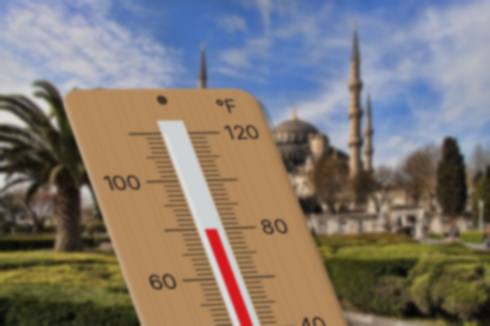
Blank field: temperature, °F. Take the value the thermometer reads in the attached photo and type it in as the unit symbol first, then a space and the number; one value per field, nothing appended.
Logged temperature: °F 80
